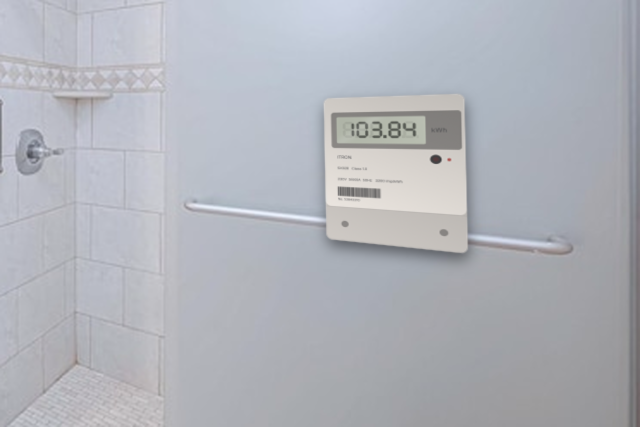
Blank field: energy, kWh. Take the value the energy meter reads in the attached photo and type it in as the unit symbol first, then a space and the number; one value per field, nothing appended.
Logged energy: kWh 103.84
